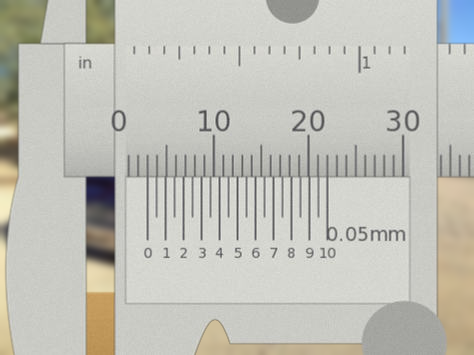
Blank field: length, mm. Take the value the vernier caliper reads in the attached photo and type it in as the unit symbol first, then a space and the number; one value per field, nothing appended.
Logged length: mm 3.0
